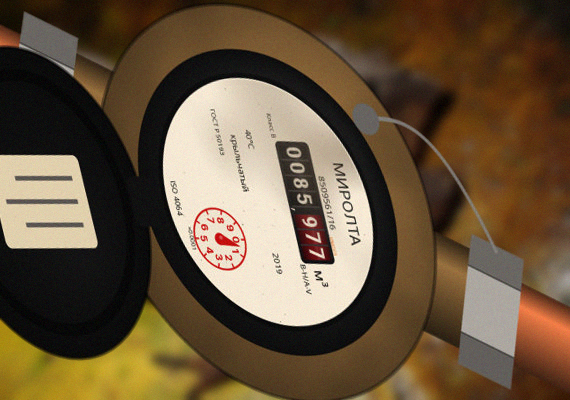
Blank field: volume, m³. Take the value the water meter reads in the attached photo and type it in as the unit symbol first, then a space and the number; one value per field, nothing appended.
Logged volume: m³ 85.9770
